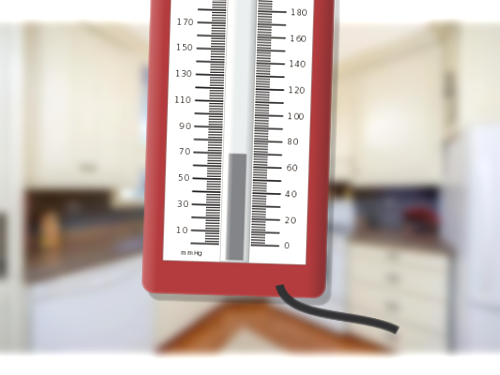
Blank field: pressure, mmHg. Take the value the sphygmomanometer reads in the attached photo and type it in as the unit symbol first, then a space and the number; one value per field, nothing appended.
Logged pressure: mmHg 70
